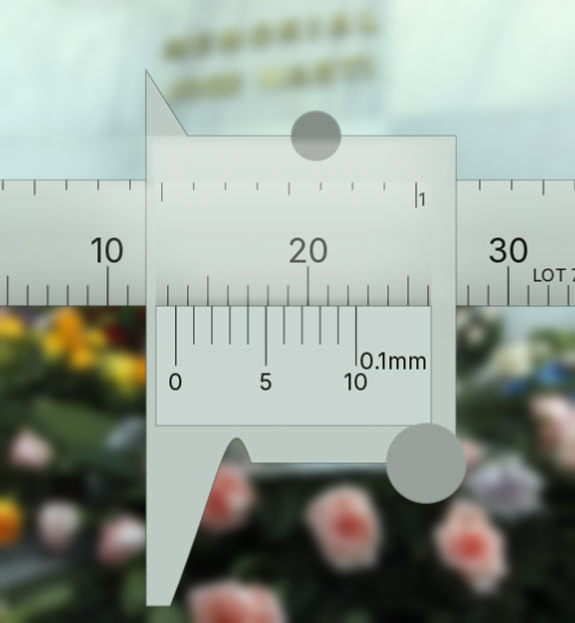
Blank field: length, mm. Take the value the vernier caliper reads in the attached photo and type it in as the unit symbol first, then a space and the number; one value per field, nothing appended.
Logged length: mm 13.4
